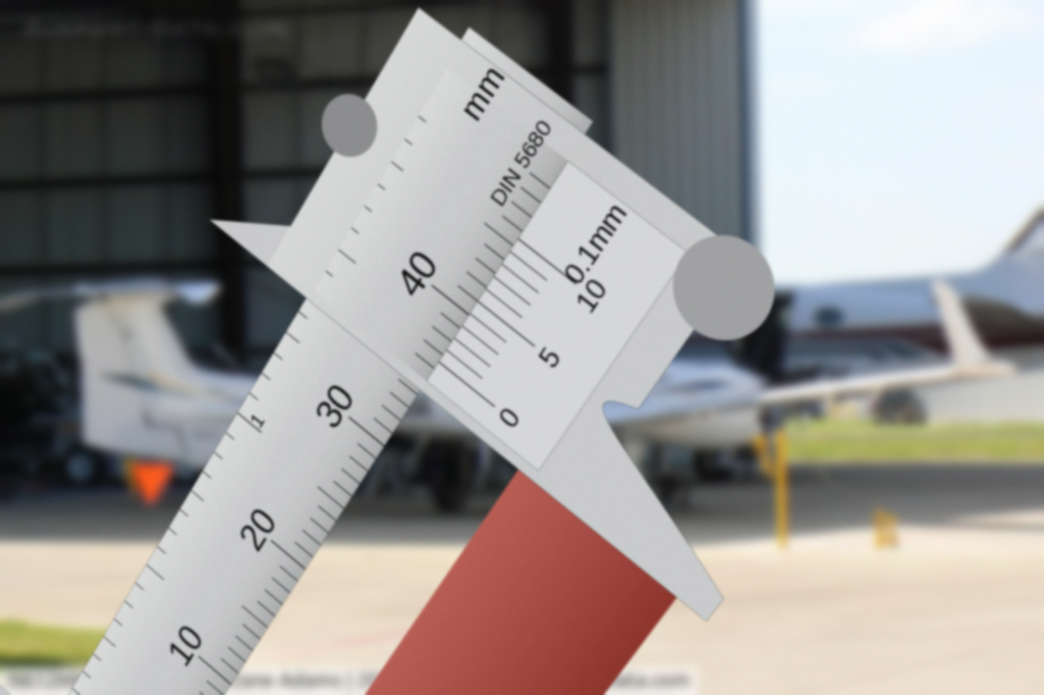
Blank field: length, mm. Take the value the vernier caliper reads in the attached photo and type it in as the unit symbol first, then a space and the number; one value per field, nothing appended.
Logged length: mm 36.5
